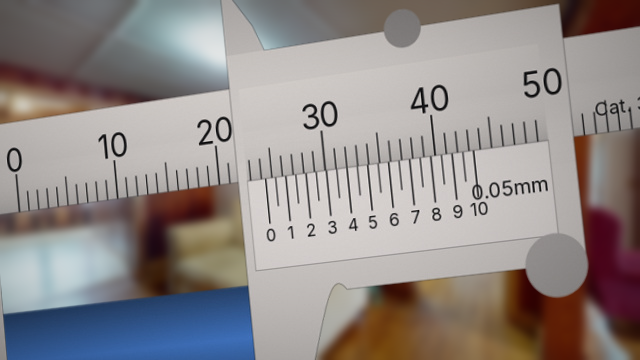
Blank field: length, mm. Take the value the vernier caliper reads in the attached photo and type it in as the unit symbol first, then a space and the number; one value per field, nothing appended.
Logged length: mm 24.4
